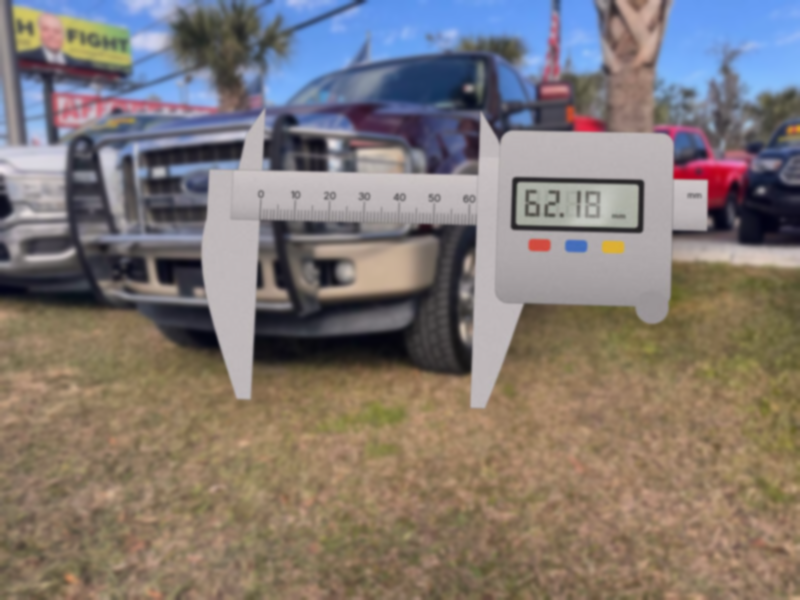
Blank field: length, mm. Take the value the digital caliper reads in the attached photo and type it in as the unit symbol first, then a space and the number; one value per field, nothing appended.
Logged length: mm 62.18
